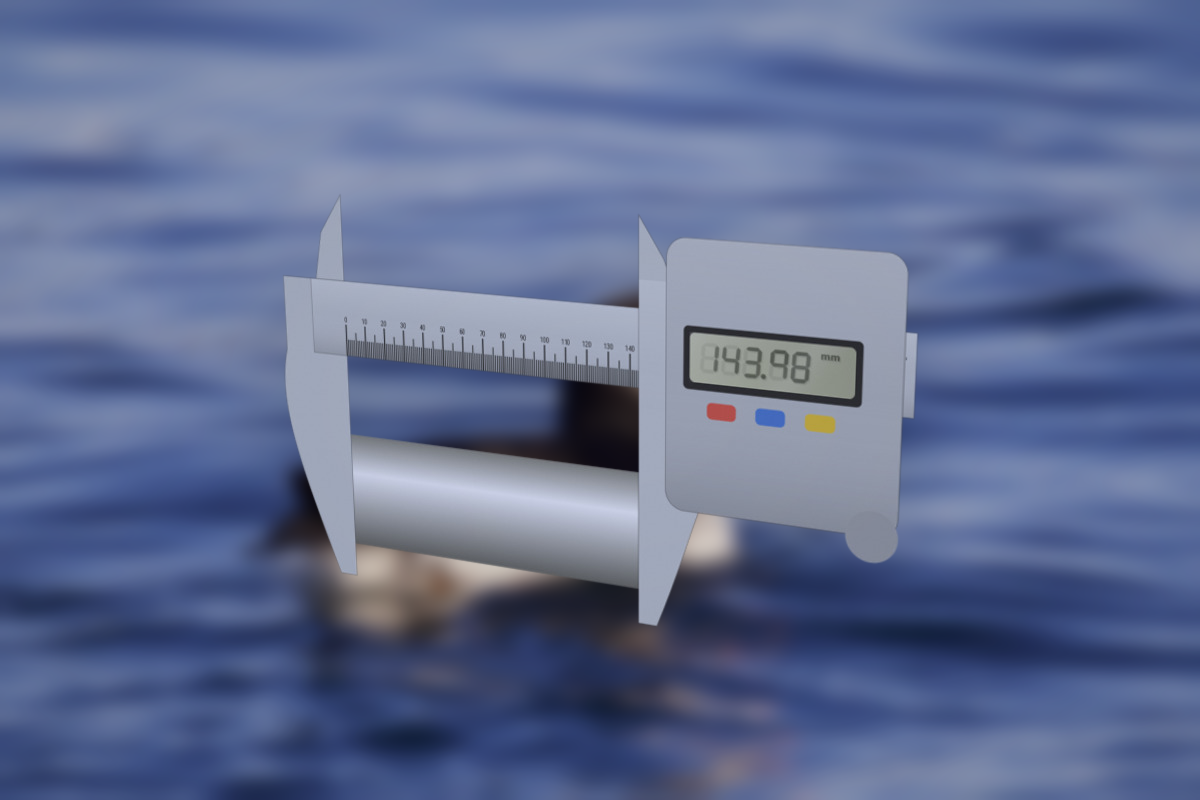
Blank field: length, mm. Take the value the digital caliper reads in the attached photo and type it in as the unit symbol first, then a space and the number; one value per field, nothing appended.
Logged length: mm 143.98
